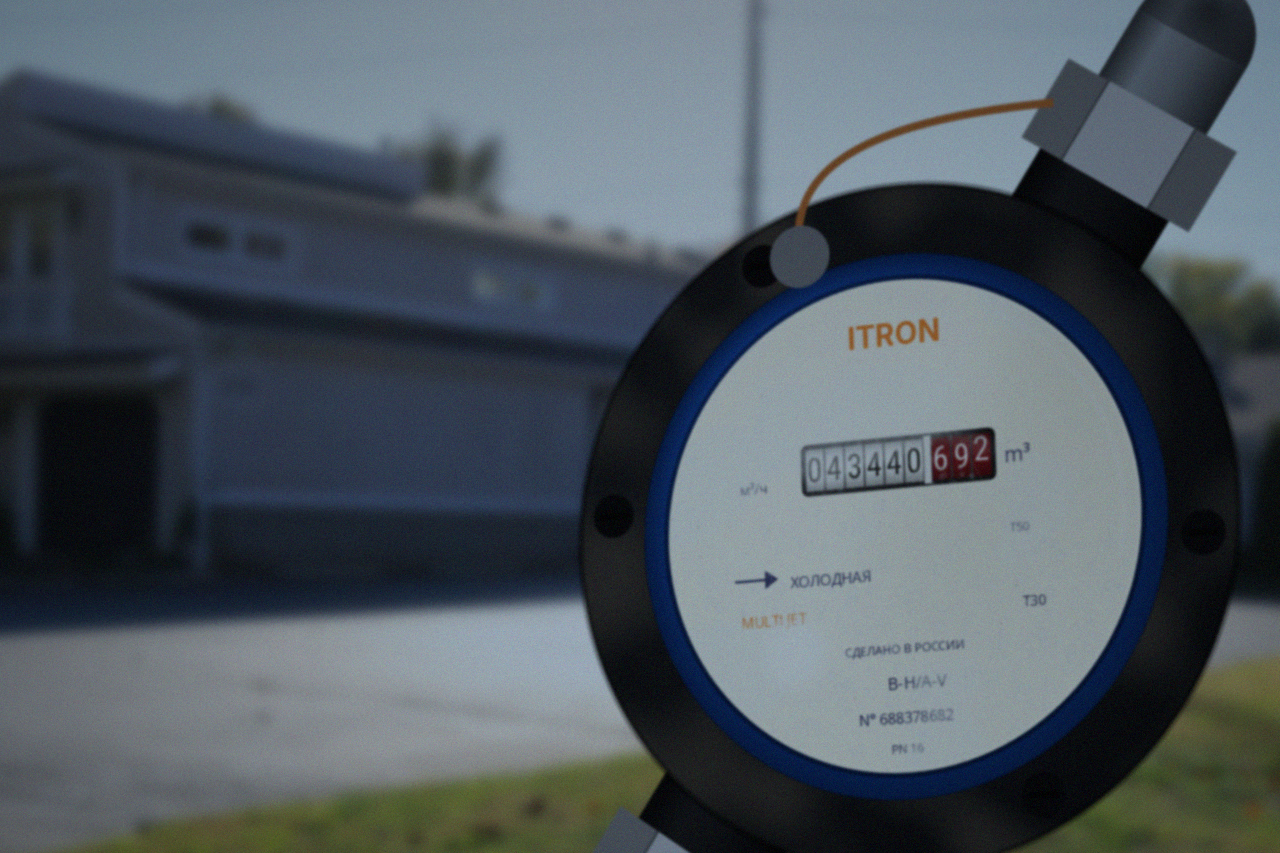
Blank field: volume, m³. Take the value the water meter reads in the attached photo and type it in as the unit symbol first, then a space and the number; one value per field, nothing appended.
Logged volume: m³ 43440.692
